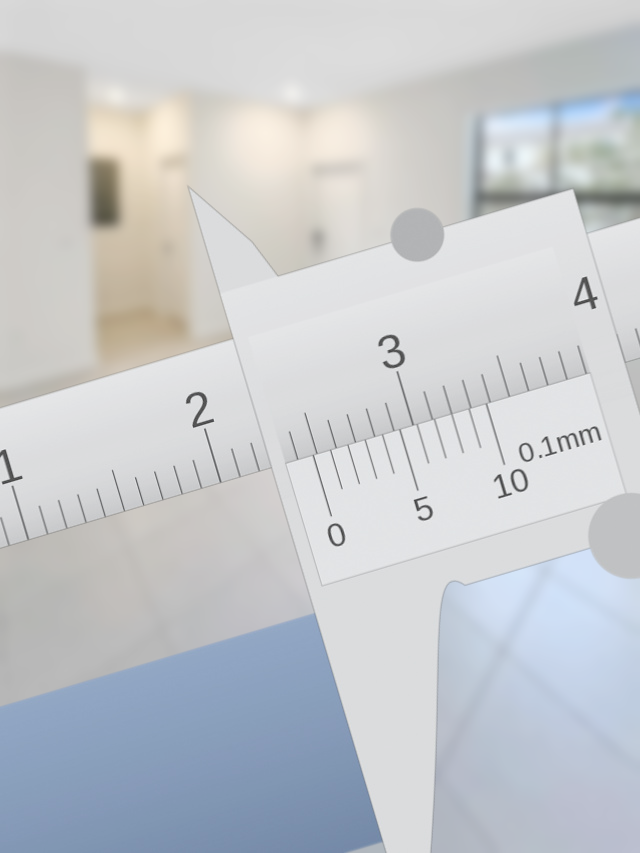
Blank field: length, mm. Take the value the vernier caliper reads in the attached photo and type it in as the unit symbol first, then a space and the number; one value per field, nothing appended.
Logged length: mm 24.8
